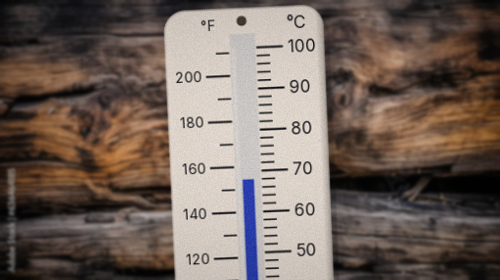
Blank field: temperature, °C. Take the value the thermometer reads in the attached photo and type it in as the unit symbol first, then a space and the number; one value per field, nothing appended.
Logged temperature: °C 68
